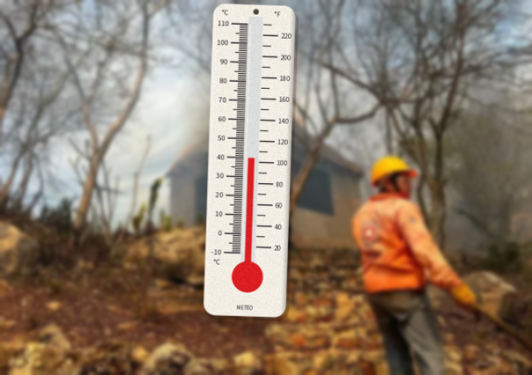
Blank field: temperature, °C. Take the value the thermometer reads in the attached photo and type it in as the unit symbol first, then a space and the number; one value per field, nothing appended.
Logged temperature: °C 40
